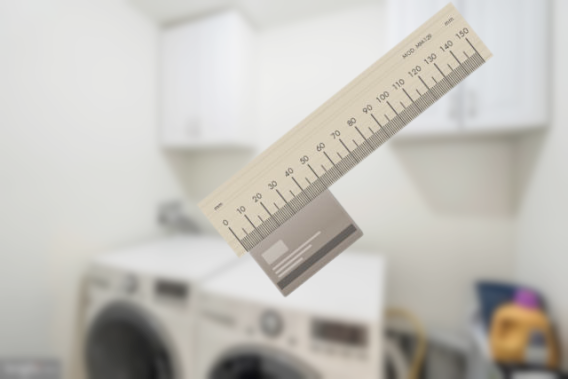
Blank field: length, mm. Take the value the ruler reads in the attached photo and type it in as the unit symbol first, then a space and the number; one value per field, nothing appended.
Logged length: mm 50
